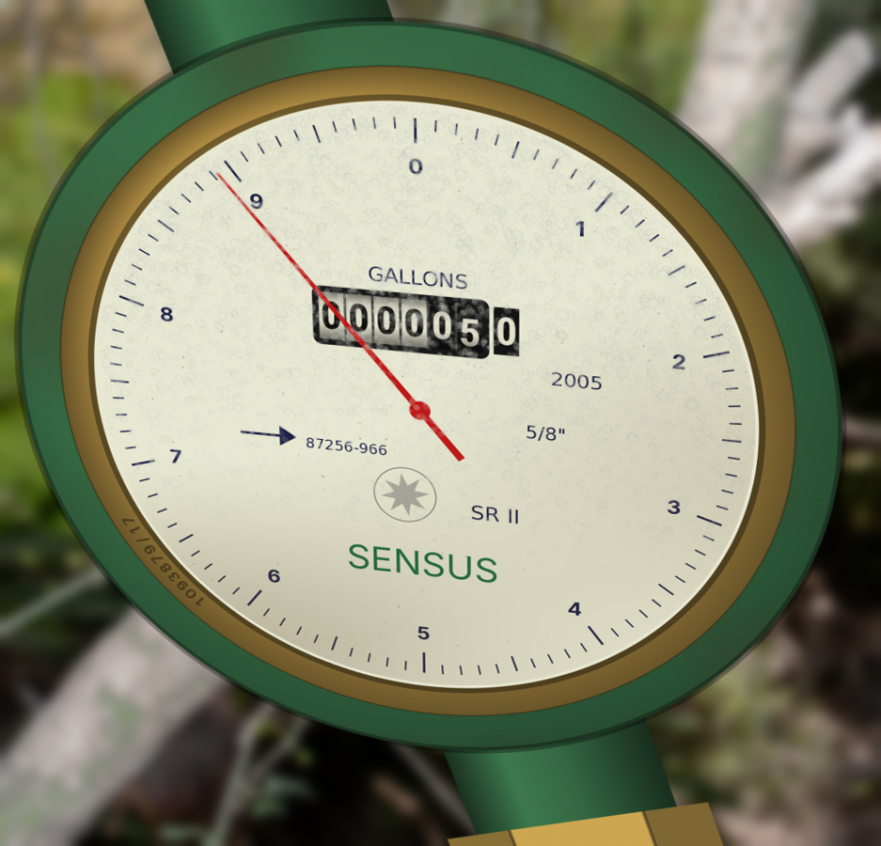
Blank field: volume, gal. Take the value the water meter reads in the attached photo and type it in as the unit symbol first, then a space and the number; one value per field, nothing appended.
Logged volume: gal 48.9
